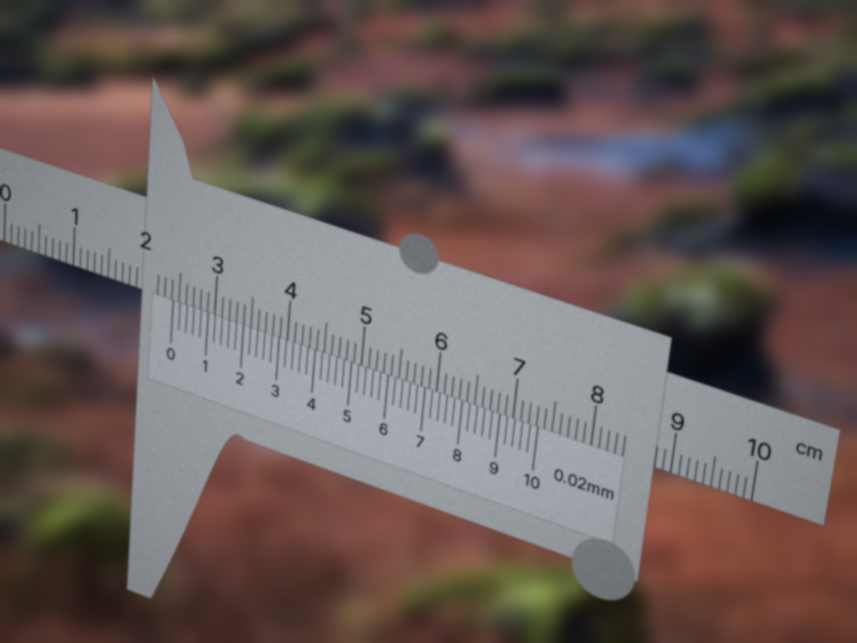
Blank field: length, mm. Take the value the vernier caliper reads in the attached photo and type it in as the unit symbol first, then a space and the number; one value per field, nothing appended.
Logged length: mm 24.2
